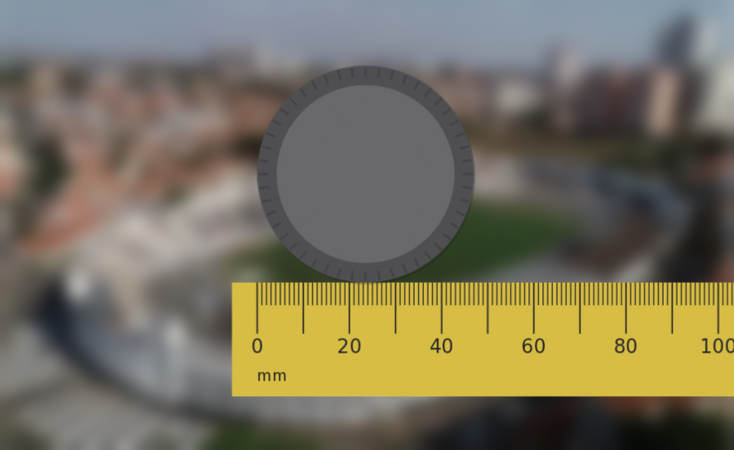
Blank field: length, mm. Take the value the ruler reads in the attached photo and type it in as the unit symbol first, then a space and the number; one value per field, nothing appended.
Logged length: mm 47
